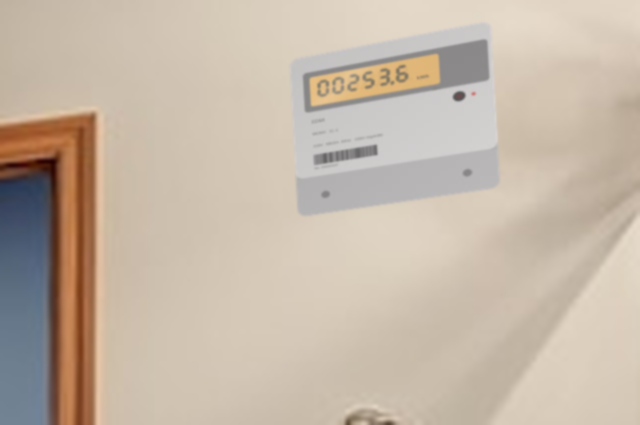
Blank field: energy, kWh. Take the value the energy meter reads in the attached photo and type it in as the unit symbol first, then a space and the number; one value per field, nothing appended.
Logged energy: kWh 253.6
